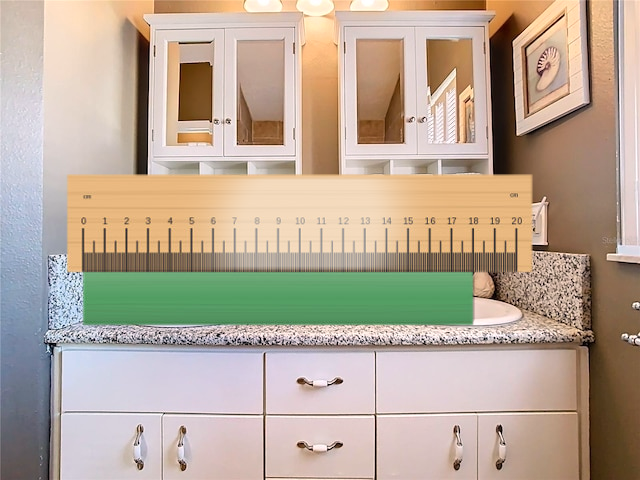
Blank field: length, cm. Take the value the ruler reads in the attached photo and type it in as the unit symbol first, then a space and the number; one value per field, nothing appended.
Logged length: cm 18
